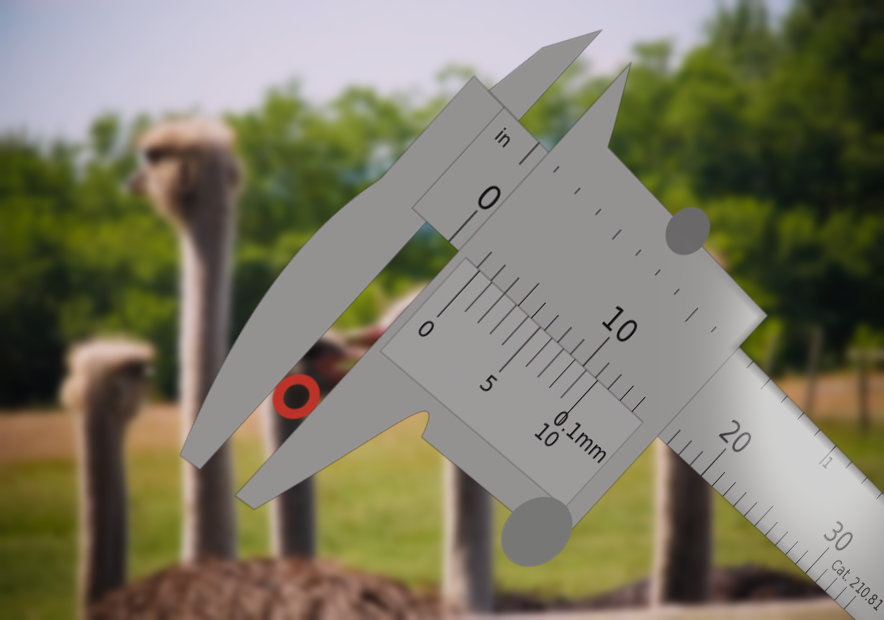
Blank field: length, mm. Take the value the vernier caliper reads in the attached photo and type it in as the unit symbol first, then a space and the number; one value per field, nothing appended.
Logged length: mm 2.2
